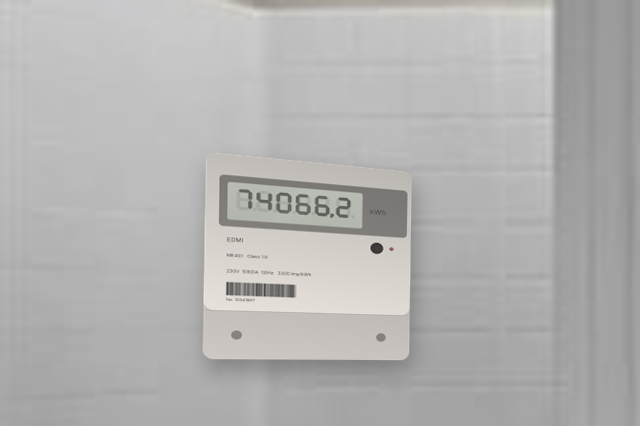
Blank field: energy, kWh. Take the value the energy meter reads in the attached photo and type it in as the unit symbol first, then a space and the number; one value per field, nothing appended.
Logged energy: kWh 74066.2
